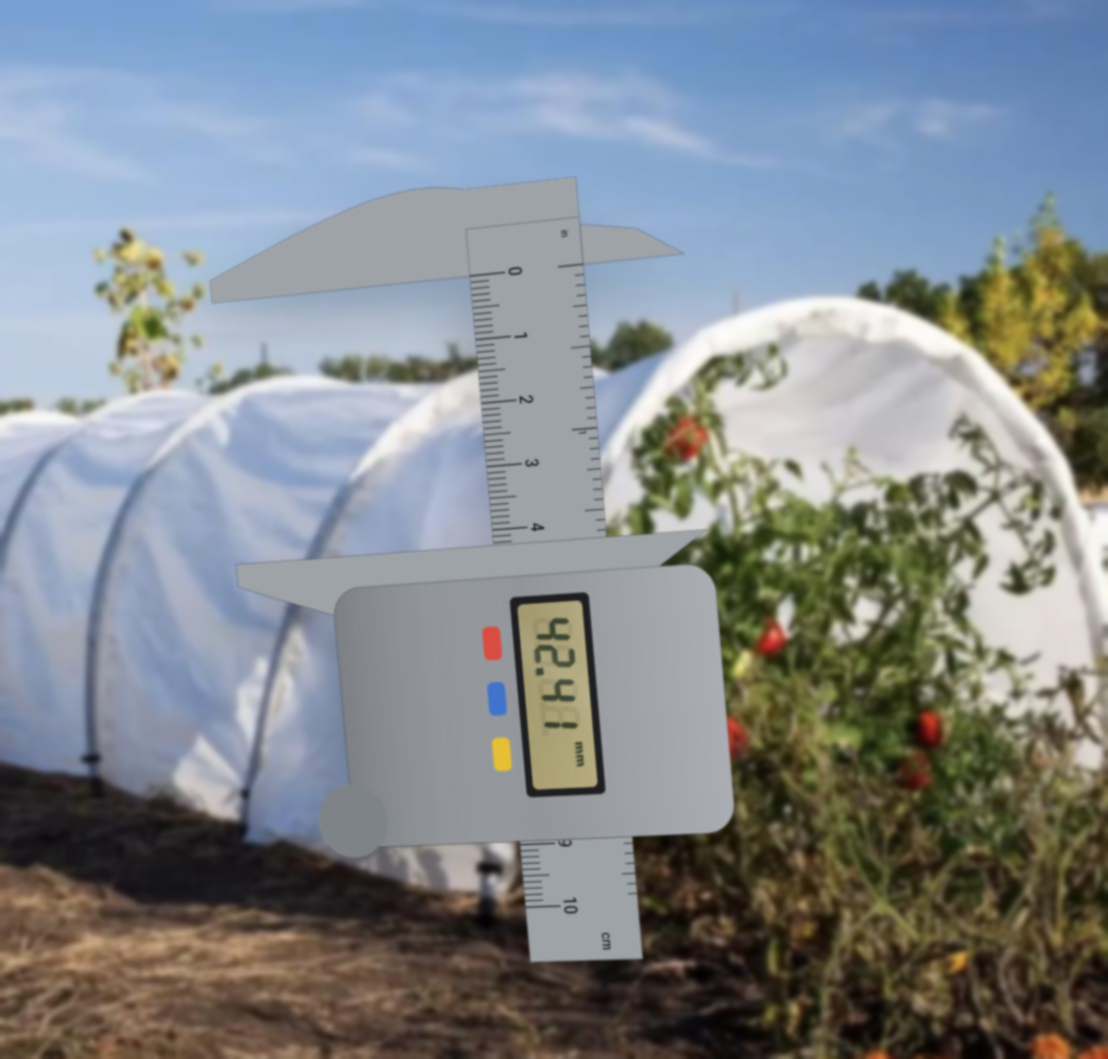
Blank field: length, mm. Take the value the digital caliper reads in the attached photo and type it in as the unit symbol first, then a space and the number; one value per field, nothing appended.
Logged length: mm 42.41
